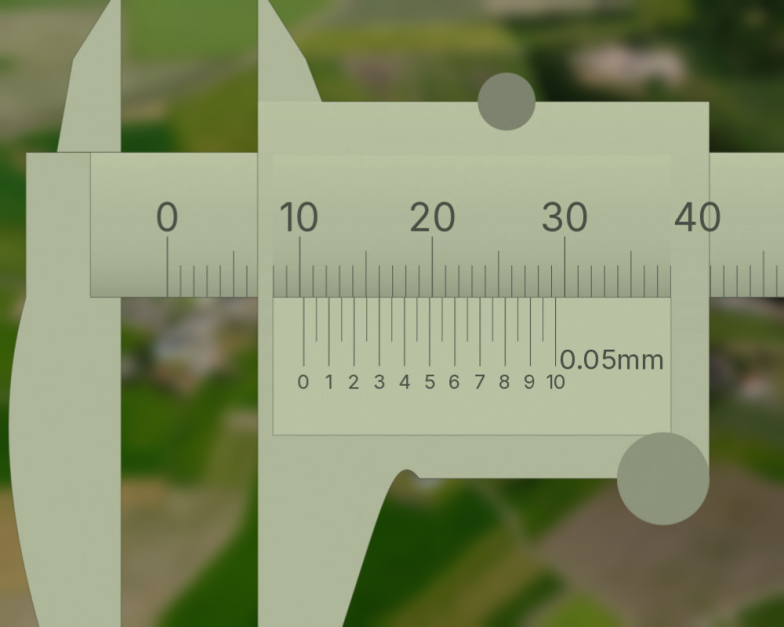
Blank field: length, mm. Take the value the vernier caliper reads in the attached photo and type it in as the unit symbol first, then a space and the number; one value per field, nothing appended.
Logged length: mm 10.3
